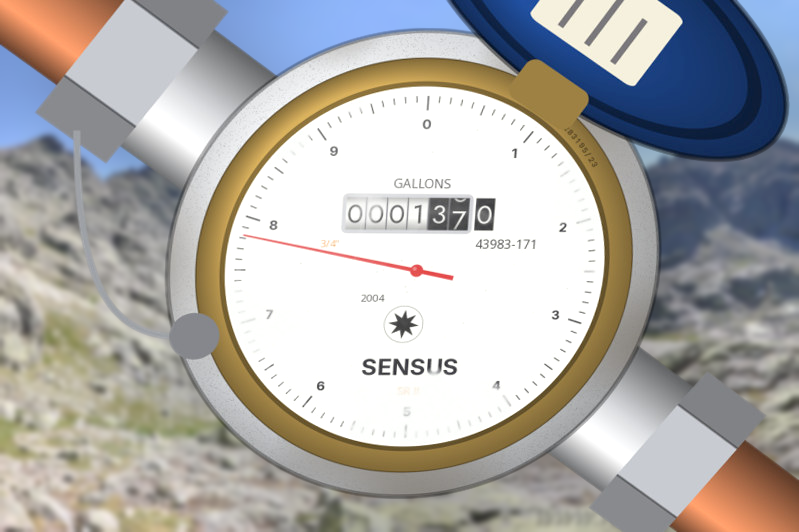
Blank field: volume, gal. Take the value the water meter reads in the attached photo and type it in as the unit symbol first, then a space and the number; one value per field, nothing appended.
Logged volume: gal 1367.8
